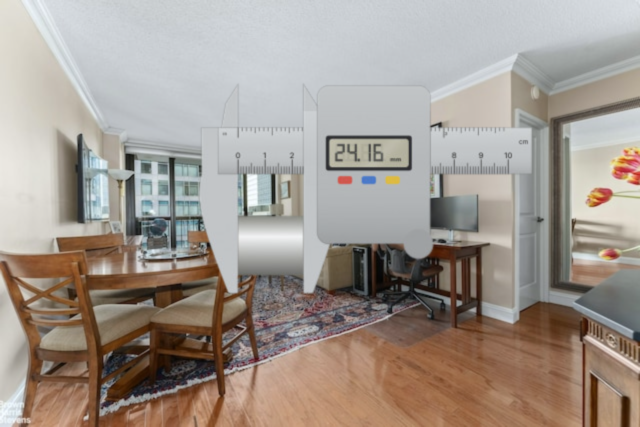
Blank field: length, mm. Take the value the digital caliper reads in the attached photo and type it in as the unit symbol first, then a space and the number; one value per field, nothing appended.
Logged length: mm 24.16
